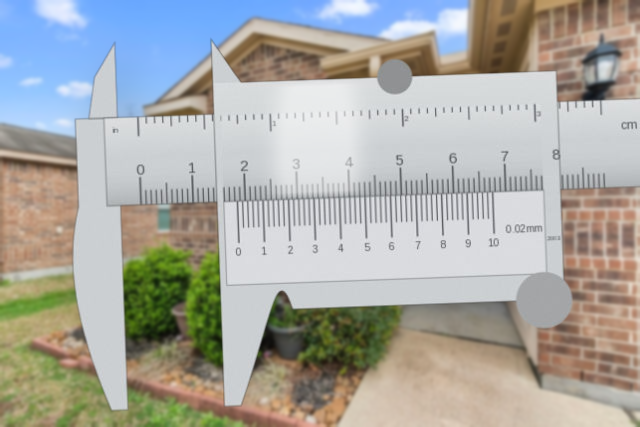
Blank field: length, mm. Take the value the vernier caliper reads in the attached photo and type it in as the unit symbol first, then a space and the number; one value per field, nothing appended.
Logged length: mm 18.5
